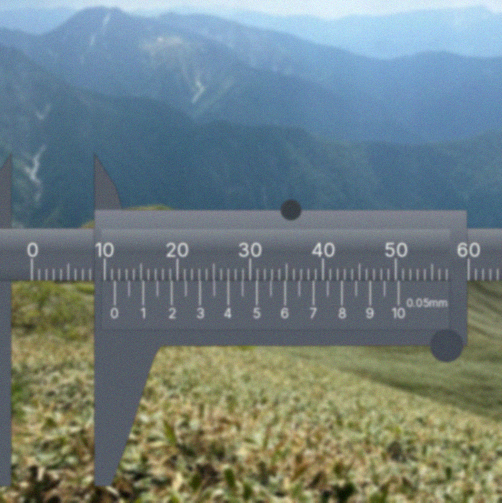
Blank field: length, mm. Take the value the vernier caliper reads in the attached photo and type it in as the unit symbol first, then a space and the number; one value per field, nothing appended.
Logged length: mm 11.4
